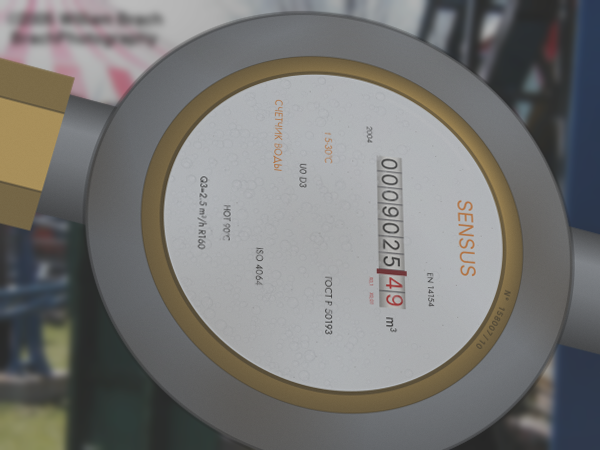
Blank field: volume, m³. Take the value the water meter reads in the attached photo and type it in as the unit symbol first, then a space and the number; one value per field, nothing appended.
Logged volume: m³ 9025.49
